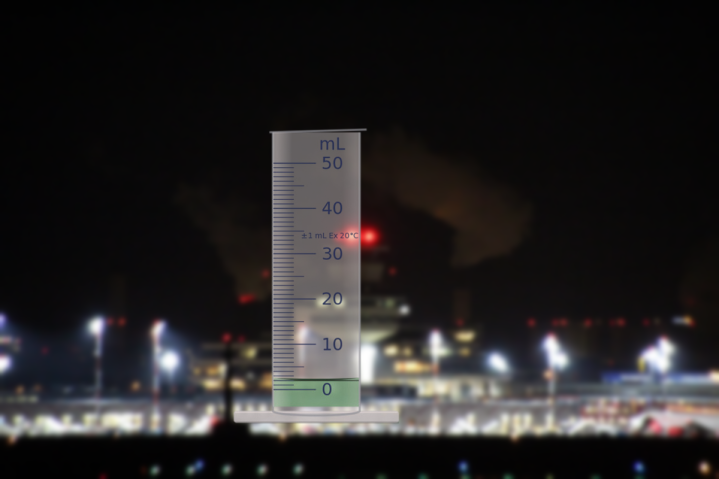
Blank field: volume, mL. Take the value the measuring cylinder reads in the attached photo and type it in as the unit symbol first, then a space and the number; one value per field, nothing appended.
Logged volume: mL 2
